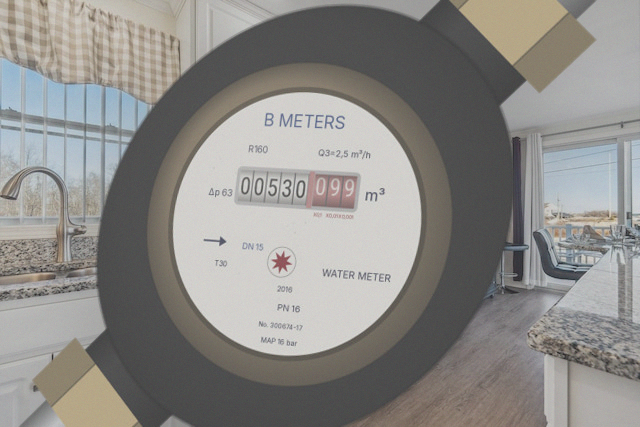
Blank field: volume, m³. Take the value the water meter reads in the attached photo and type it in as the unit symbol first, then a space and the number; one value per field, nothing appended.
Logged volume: m³ 530.099
